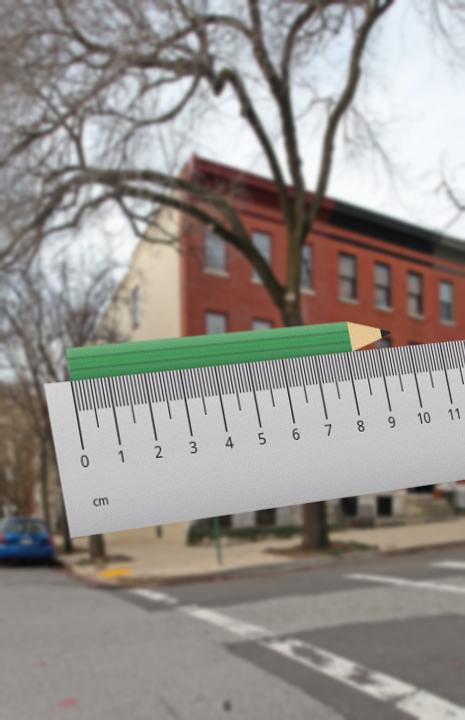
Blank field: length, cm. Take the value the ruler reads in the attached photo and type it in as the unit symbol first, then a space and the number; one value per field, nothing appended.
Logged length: cm 9.5
